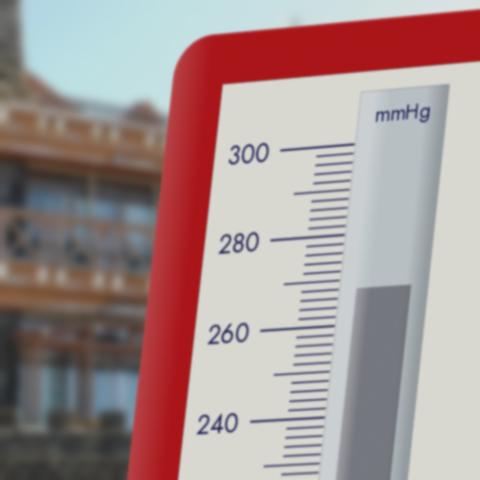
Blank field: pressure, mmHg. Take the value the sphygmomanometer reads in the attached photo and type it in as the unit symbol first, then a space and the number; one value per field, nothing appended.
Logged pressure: mmHg 268
